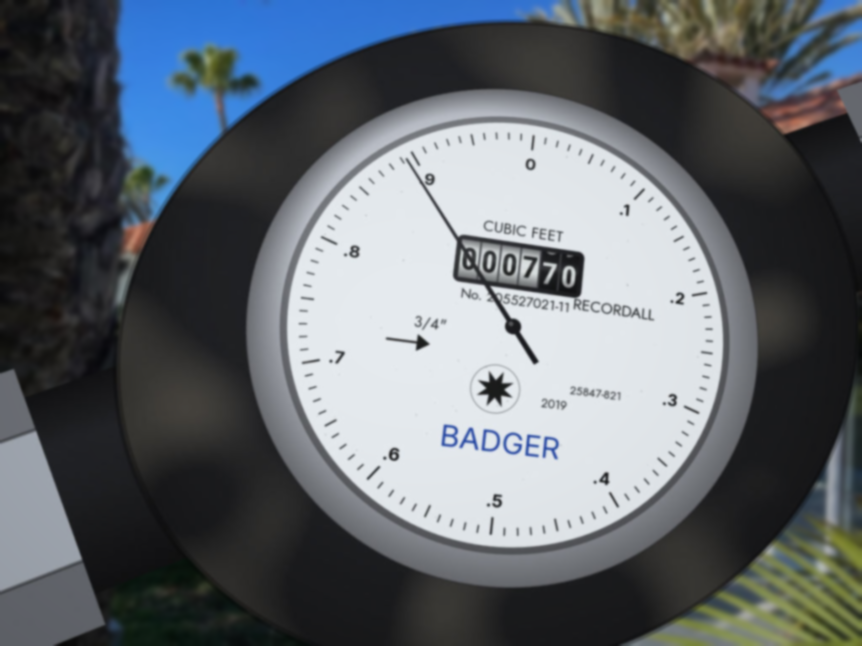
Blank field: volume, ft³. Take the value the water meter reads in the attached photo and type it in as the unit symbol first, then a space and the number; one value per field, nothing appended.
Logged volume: ft³ 769.89
